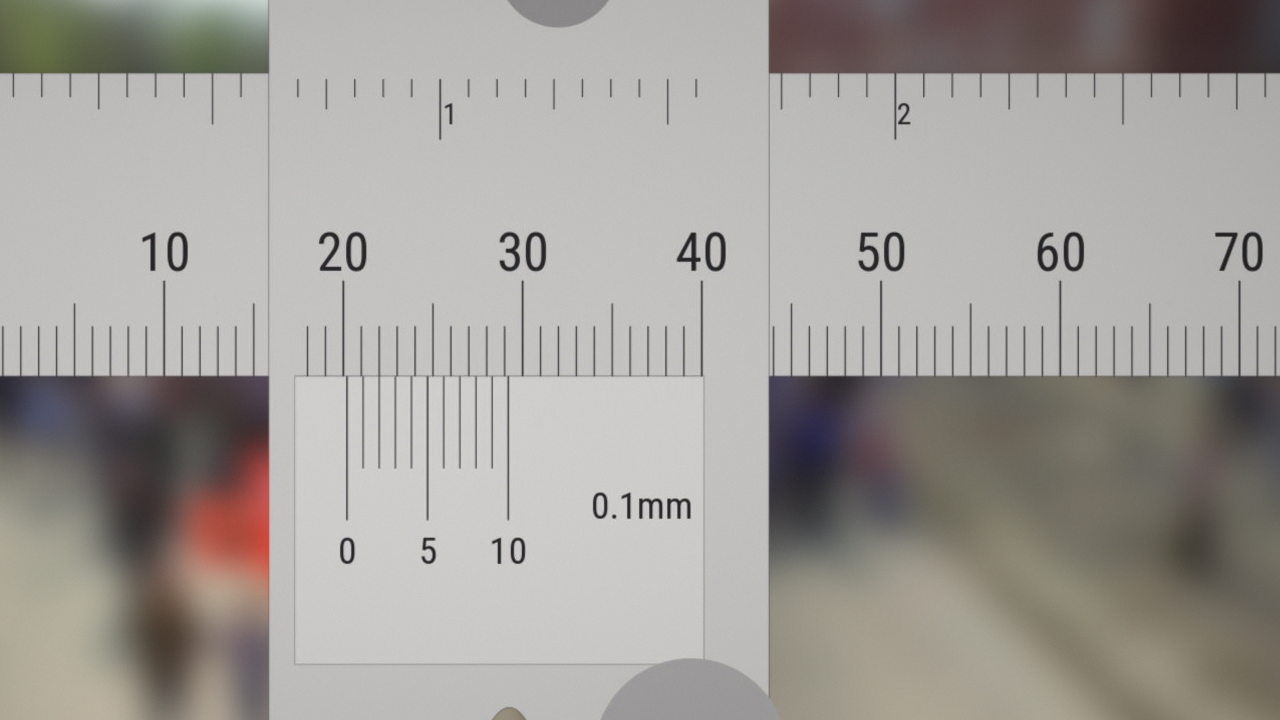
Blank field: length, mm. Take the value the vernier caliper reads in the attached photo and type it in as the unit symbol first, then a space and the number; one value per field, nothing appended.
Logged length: mm 20.2
